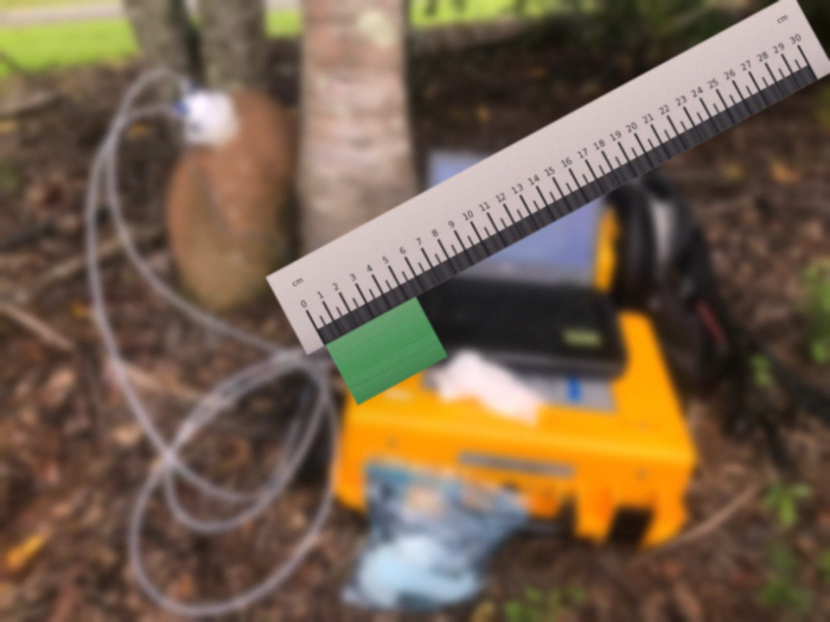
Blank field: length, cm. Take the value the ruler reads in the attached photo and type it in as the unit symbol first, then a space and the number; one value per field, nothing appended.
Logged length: cm 5.5
